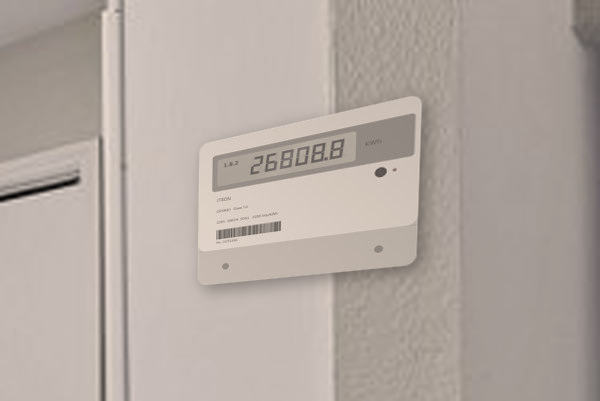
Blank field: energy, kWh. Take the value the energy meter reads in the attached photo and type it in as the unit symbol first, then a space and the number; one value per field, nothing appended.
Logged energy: kWh 26808.8
